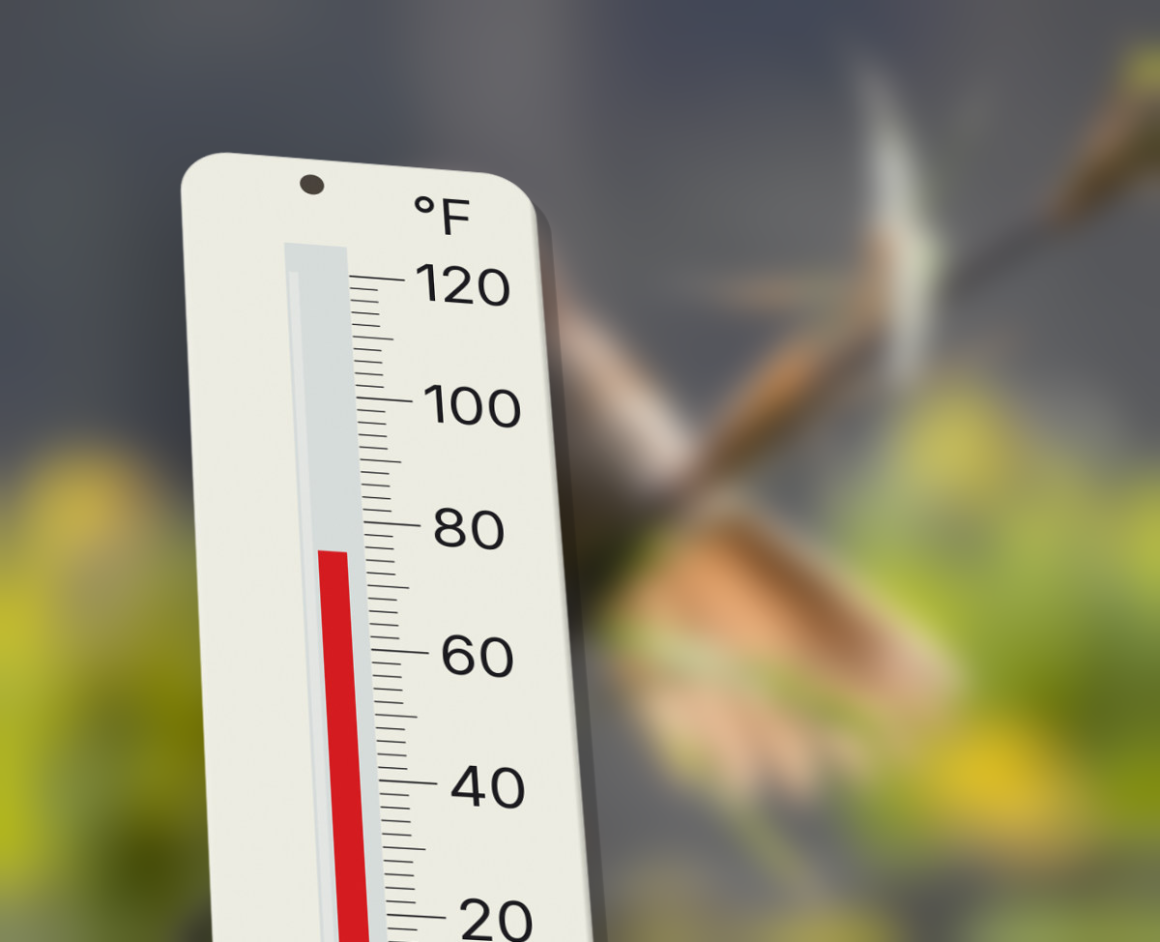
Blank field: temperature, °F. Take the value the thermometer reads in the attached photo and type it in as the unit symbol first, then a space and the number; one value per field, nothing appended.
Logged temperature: °F 75
